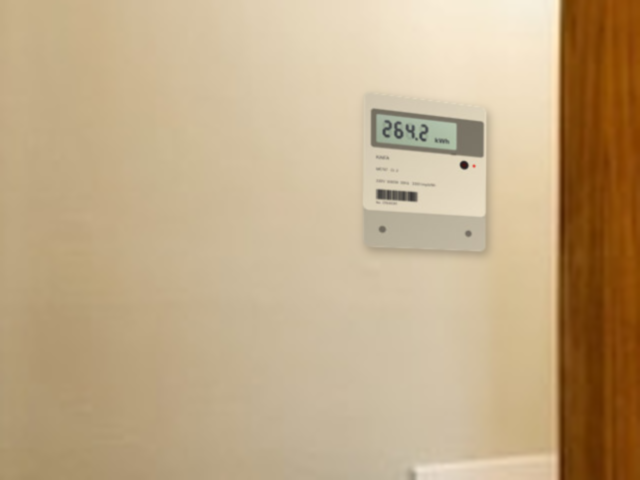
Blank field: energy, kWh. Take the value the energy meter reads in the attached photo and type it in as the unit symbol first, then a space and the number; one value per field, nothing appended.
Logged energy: kWh 264.2
